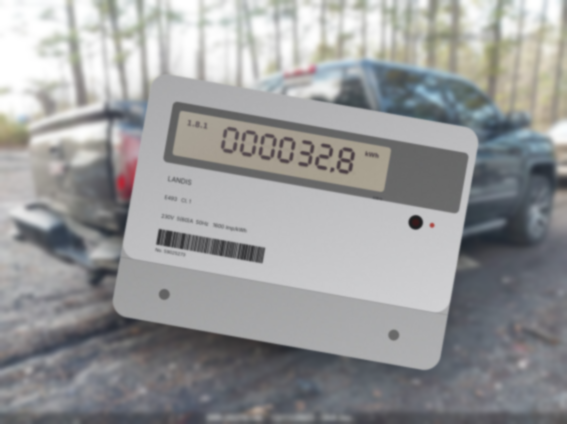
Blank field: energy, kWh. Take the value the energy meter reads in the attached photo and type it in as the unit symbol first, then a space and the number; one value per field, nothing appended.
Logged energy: kWh 32.8
